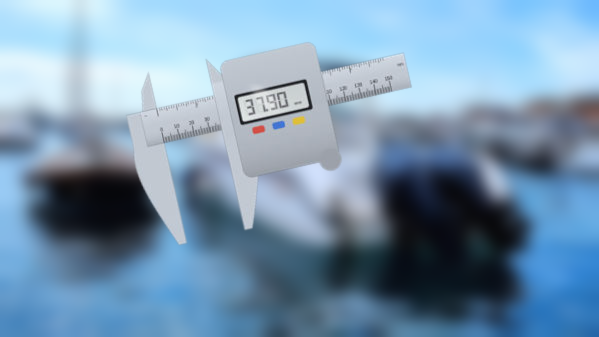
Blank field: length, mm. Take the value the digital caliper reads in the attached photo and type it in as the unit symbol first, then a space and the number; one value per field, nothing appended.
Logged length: mm 37.90
